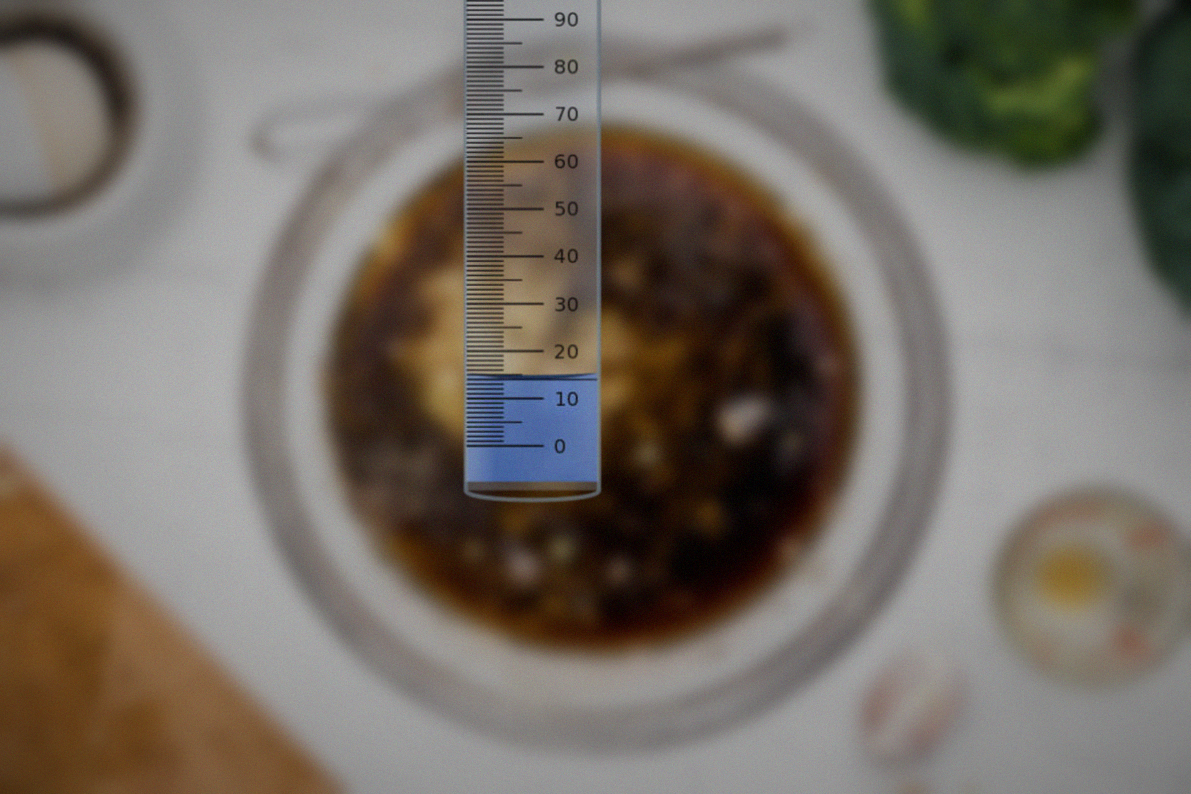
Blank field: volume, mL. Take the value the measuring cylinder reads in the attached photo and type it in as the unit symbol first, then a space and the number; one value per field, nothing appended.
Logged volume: mL 14
